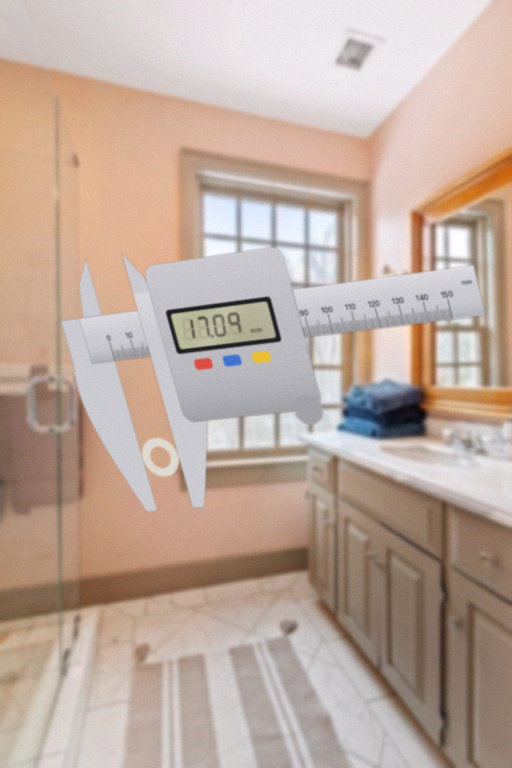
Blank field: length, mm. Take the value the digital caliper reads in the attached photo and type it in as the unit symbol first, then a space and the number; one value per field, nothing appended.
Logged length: mm 17.09
